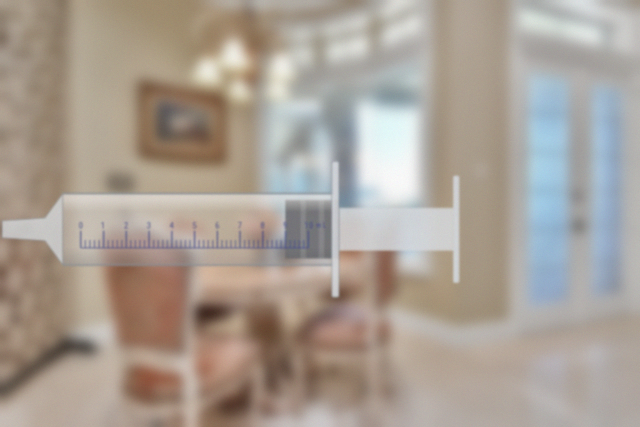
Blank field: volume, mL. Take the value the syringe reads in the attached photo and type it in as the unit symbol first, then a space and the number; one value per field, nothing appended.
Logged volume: mL 9
